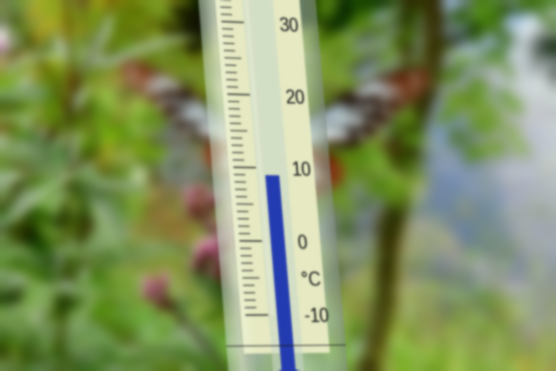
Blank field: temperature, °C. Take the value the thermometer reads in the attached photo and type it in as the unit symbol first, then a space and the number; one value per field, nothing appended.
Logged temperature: °C 9
